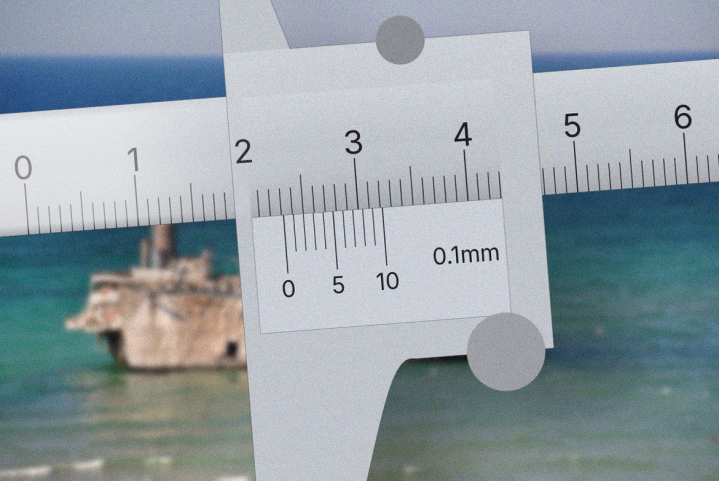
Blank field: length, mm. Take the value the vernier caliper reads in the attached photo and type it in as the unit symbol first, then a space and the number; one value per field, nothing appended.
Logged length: mm 23.2
